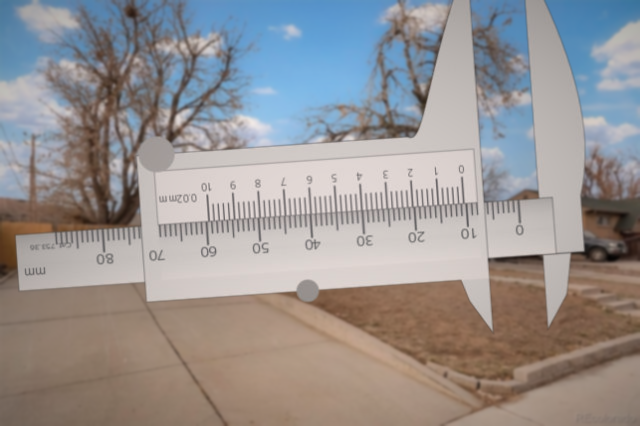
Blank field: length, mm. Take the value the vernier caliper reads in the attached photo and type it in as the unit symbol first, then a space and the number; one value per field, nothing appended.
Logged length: mm 10.5
